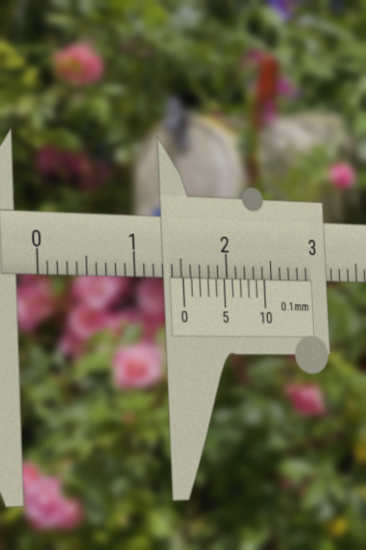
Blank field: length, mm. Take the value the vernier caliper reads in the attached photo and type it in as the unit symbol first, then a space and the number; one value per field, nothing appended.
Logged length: mm 15.2
